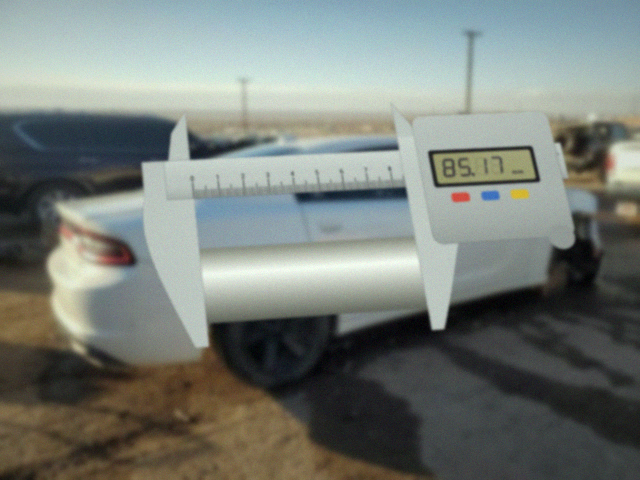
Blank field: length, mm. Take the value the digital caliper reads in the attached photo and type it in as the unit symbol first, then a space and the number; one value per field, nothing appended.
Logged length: mm 85.17
